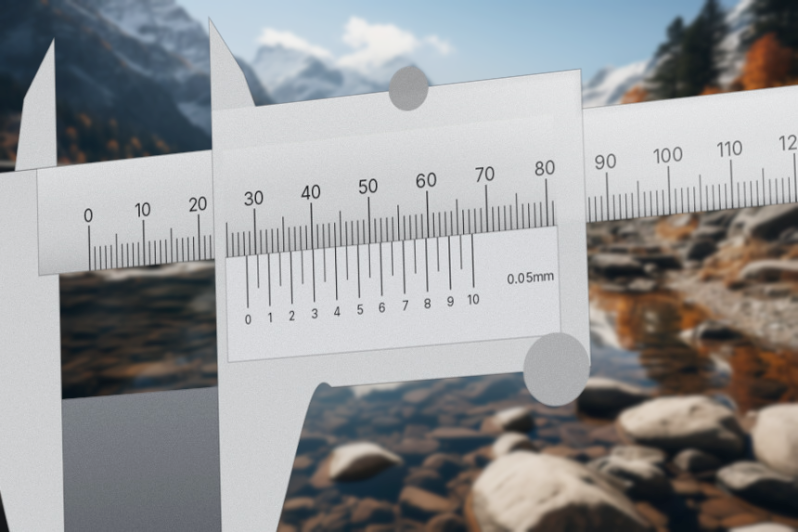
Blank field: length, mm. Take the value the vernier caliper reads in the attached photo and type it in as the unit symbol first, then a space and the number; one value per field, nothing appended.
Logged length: mm 28.4
